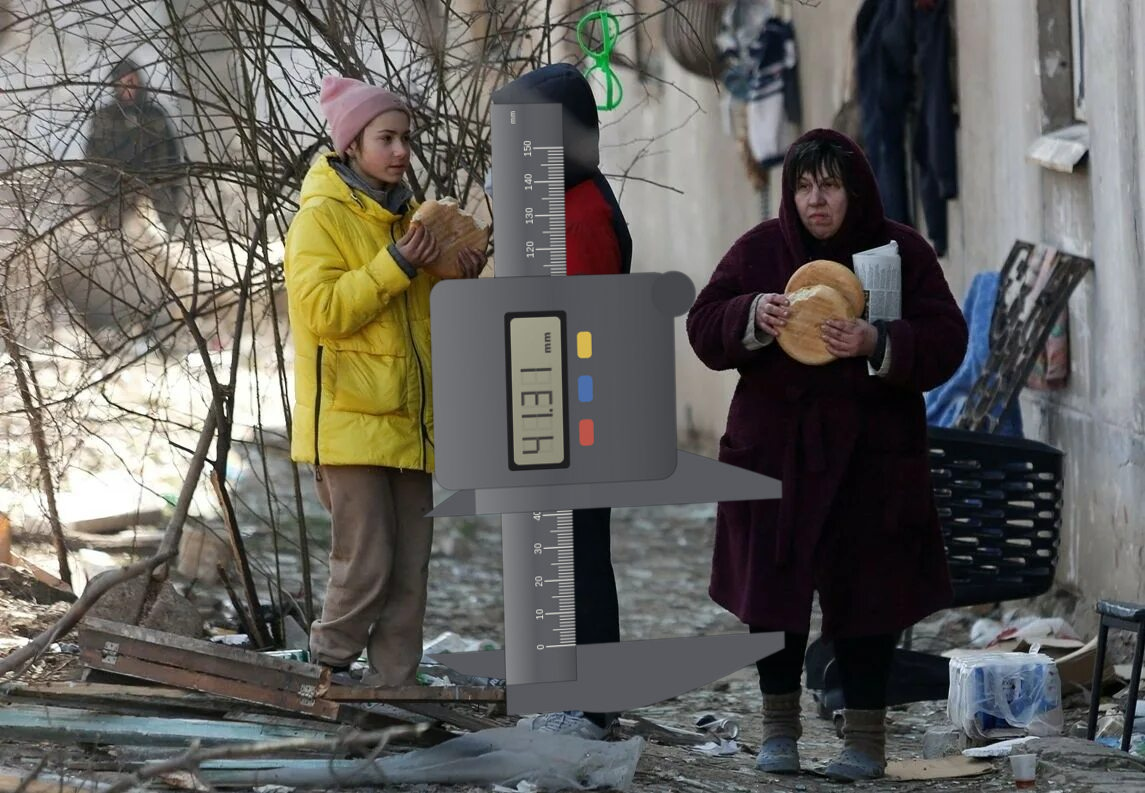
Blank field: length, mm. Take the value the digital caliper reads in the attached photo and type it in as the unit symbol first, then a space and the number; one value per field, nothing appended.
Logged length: mm 41.31
